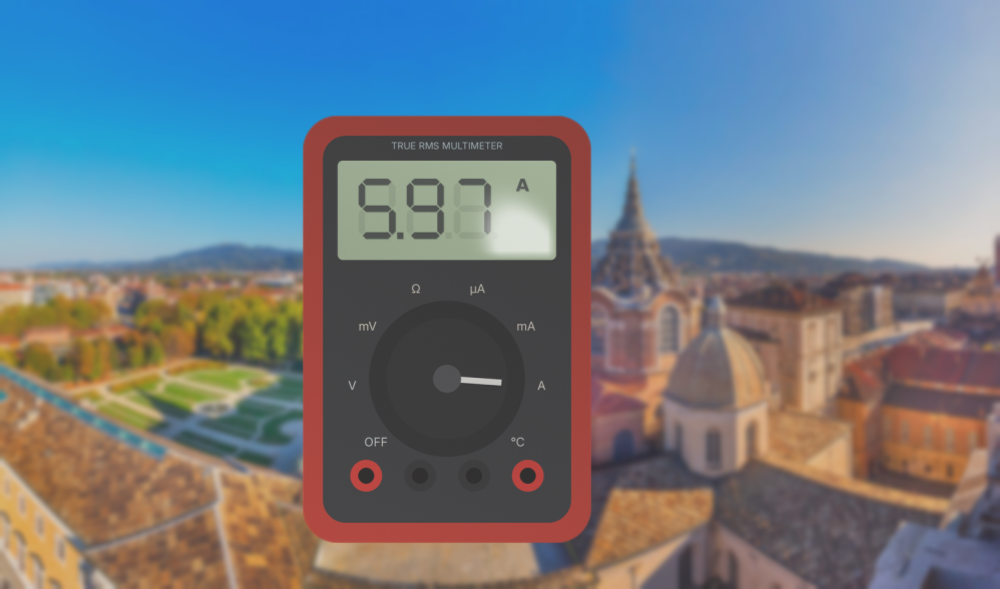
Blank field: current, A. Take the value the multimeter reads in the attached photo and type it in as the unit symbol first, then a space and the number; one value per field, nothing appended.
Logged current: A 5.97
